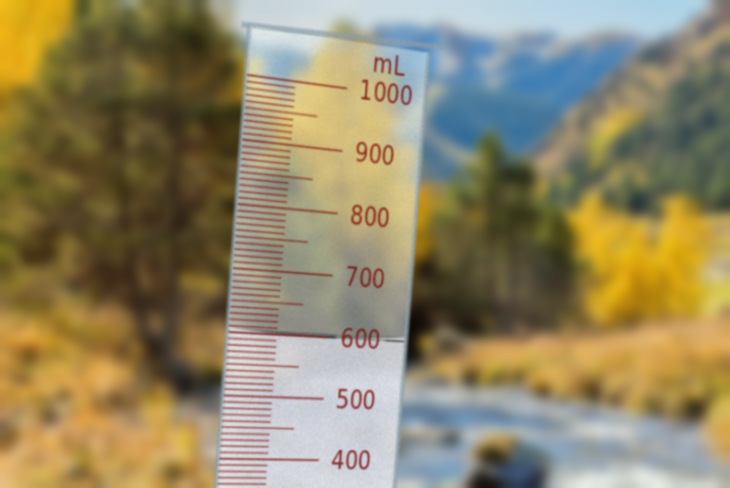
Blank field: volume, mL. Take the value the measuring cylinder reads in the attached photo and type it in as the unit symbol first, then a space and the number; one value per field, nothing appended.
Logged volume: mL 600
